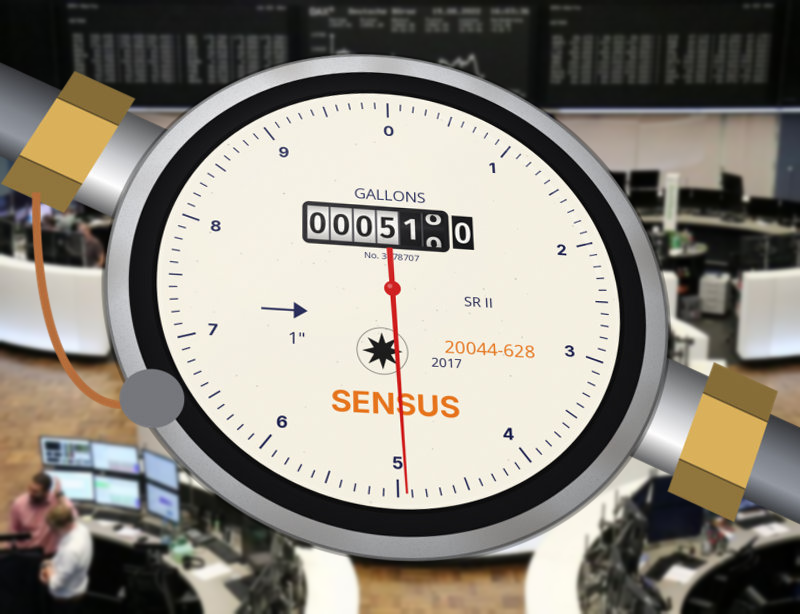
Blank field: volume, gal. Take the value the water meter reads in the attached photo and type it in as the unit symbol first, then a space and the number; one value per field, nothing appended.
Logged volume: gal 5184.9
